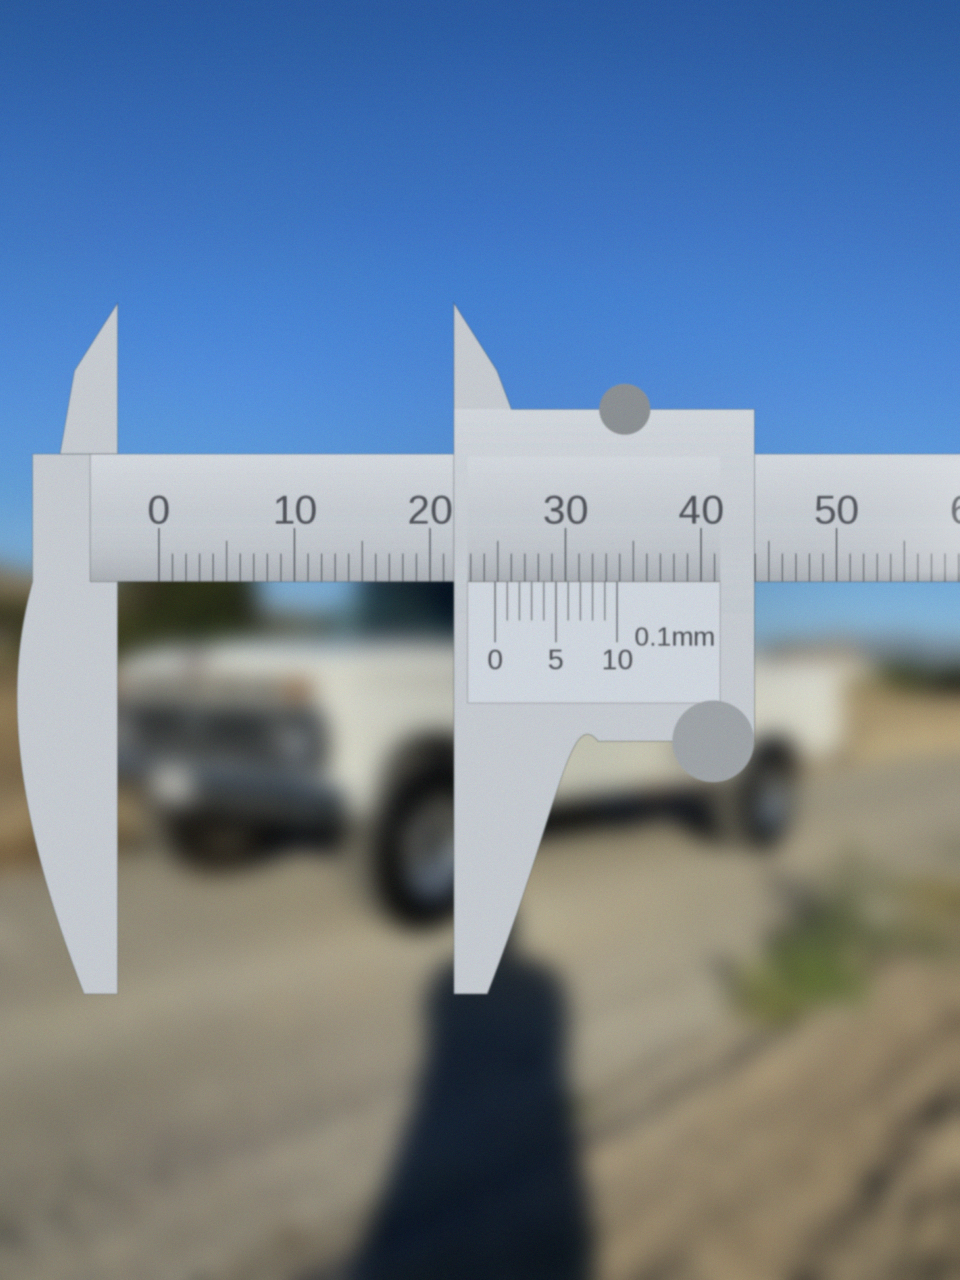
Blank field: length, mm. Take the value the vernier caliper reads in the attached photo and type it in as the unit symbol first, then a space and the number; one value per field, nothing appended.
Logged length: mm 24.8
